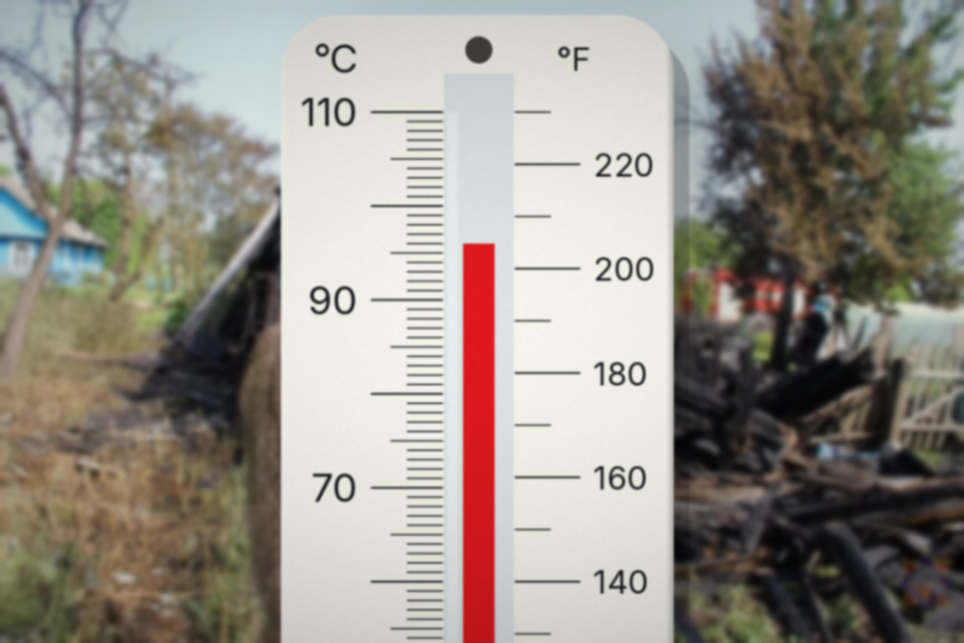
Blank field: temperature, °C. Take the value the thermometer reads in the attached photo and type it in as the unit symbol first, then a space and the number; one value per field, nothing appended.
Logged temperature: °C 96
